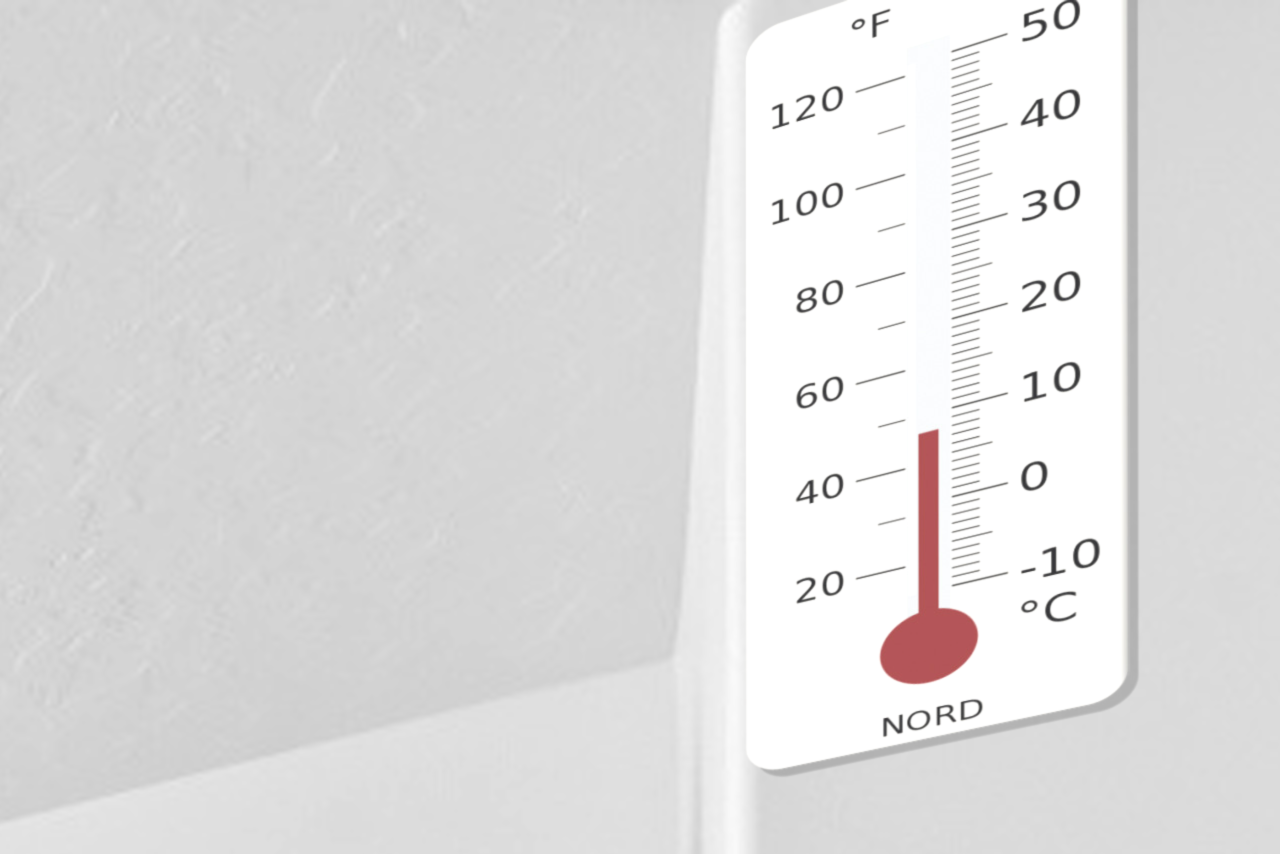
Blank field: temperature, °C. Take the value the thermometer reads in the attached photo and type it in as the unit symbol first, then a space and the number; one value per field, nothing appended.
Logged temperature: °C 8
